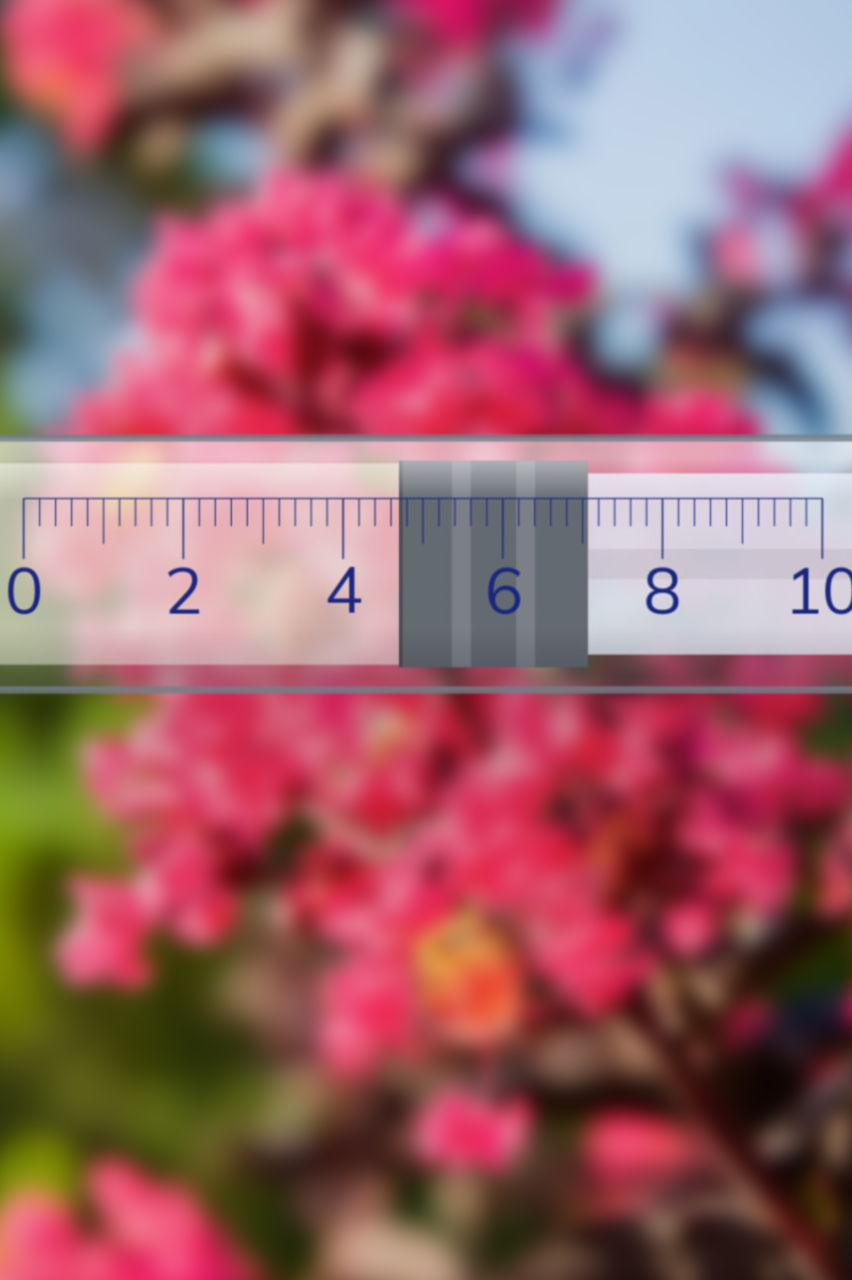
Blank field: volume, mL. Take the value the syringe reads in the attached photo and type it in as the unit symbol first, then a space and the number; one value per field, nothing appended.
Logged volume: mL 4.7
